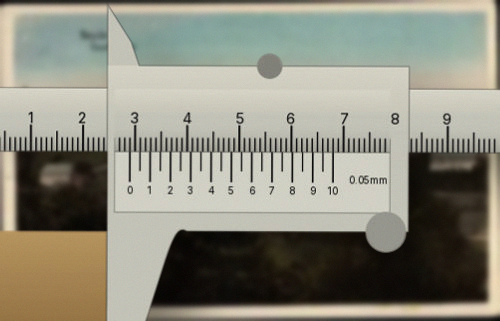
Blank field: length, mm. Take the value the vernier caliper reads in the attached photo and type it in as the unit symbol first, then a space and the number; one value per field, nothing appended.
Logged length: mm 29.0
